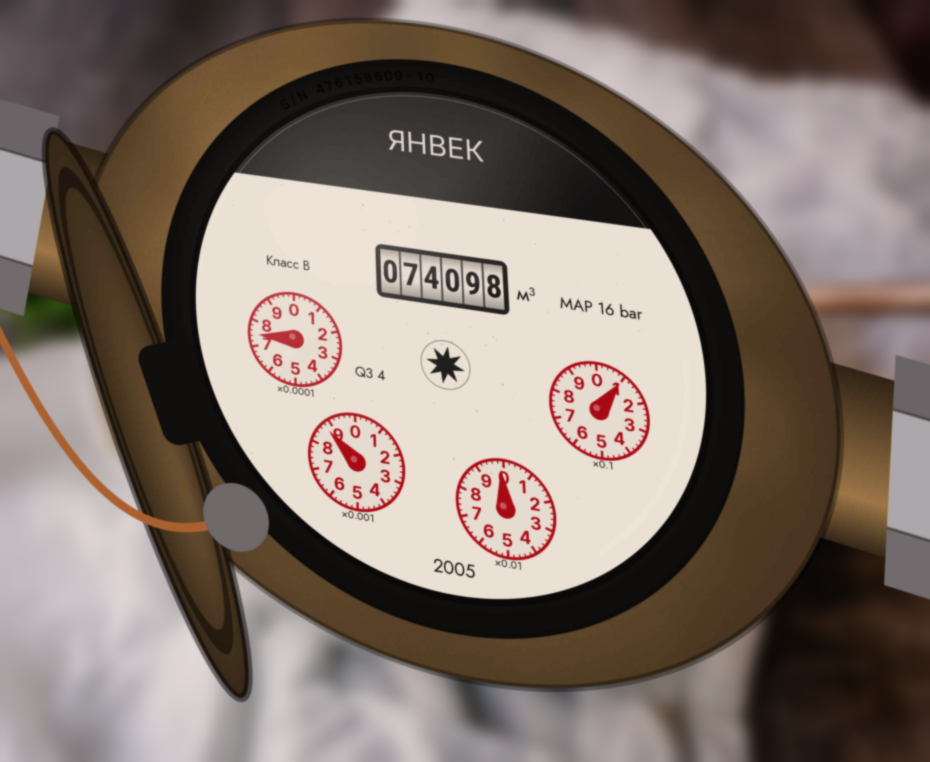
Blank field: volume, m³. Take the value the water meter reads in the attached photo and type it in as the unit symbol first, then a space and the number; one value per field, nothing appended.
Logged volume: m³ 74098.0987
